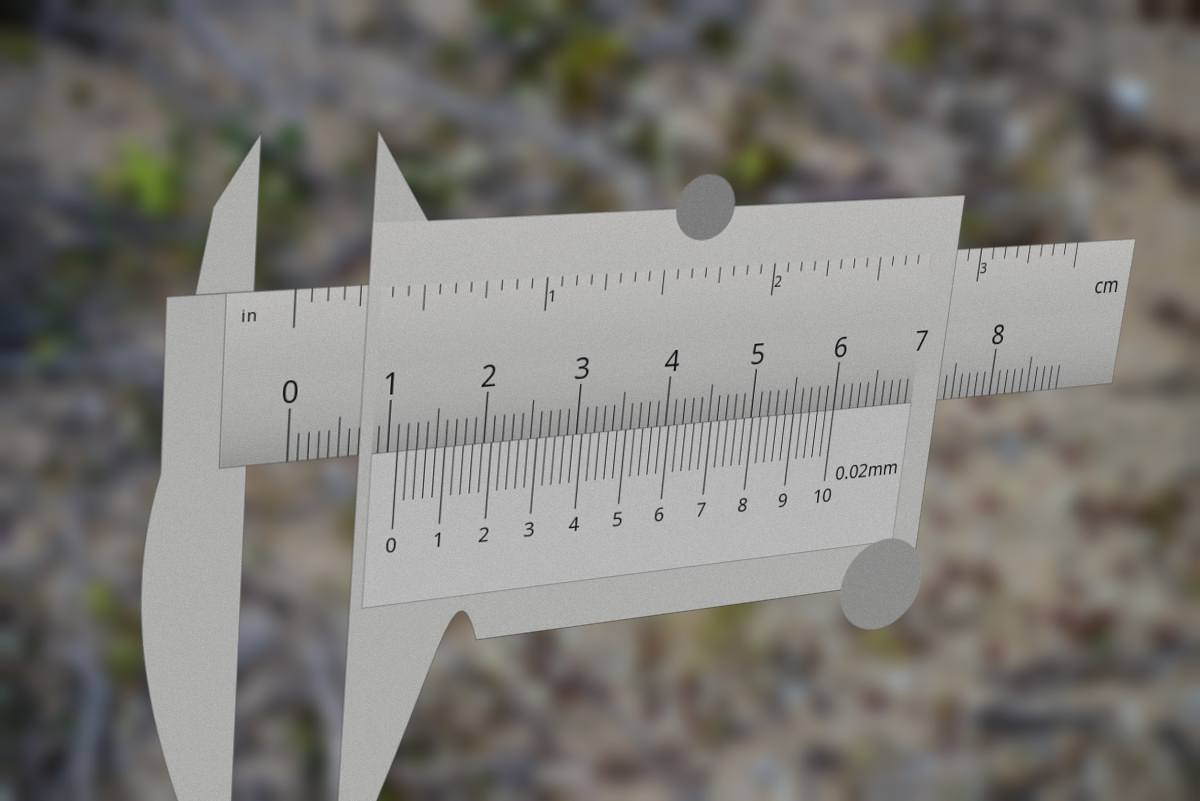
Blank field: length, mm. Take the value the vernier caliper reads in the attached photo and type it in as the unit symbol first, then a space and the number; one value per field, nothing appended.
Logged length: mm 11.0
